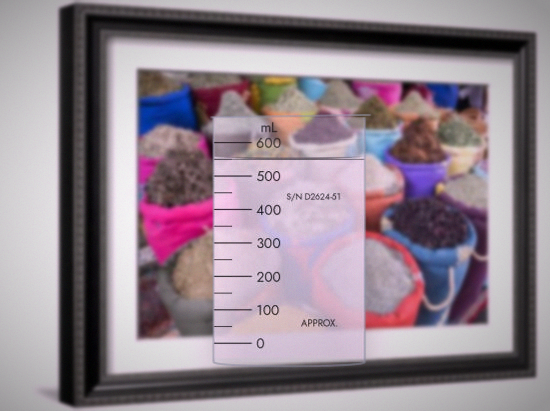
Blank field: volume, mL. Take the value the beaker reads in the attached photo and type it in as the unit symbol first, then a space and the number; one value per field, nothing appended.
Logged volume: mL 550
